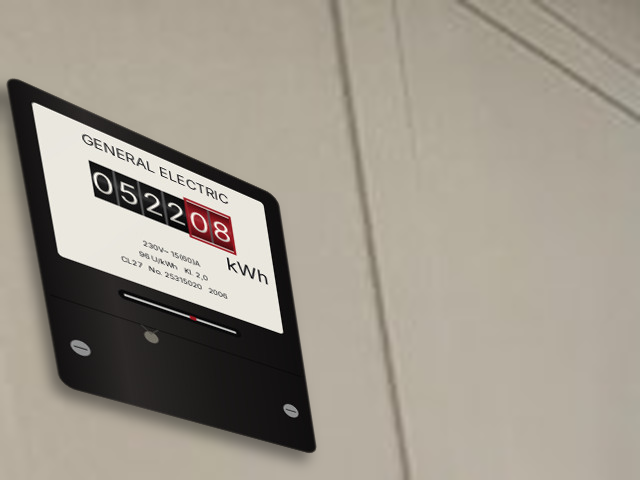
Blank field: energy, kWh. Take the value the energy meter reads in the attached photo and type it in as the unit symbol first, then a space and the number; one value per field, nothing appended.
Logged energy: kWh 522.08
